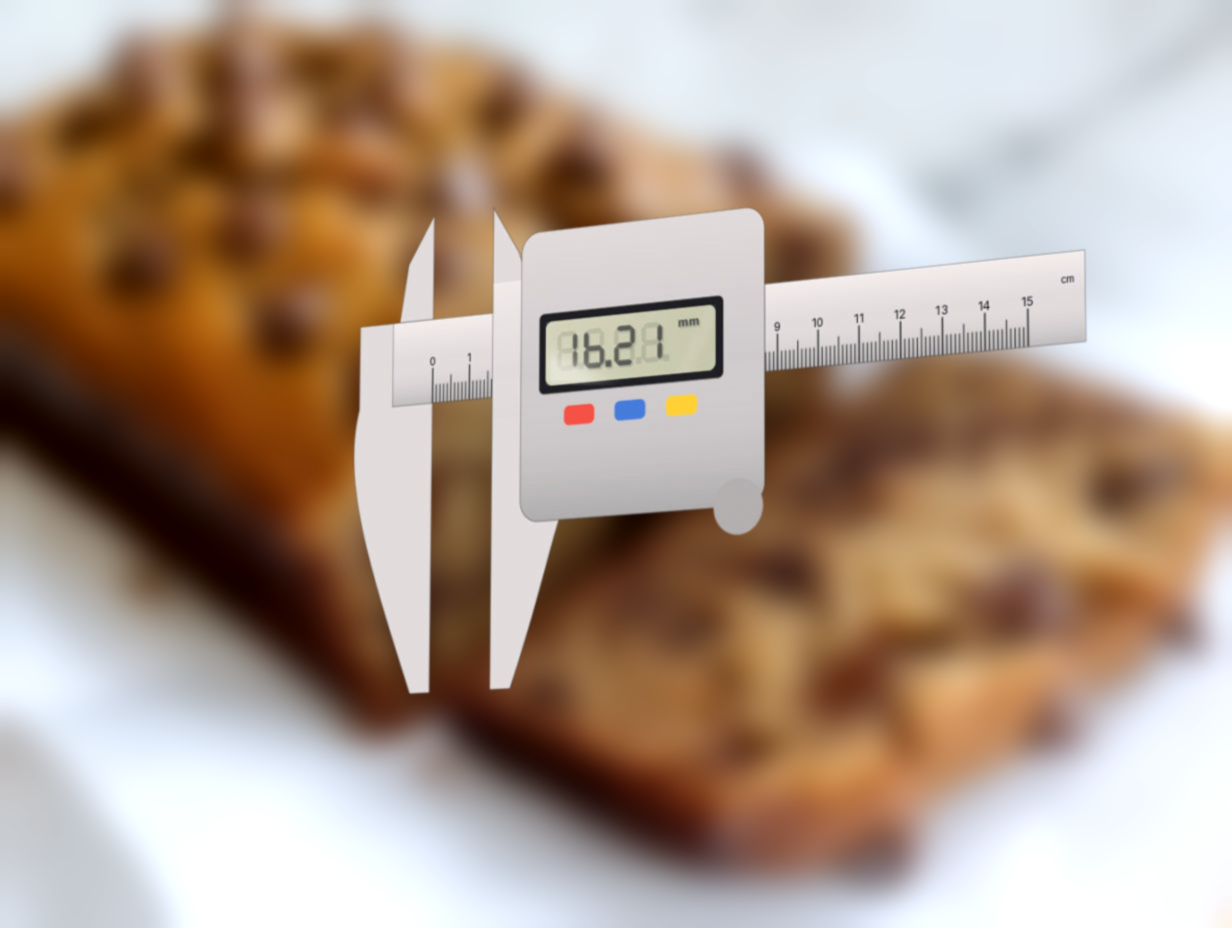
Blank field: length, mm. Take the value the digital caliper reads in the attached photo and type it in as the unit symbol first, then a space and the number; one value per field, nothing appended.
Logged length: mm 16.21
